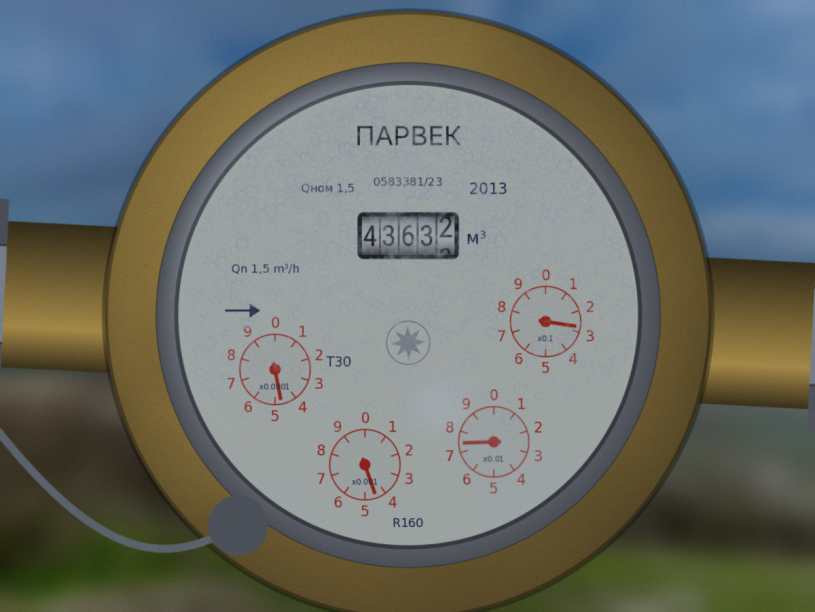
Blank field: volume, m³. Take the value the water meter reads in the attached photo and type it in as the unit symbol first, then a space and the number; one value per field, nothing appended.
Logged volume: m³ 43632.2744
